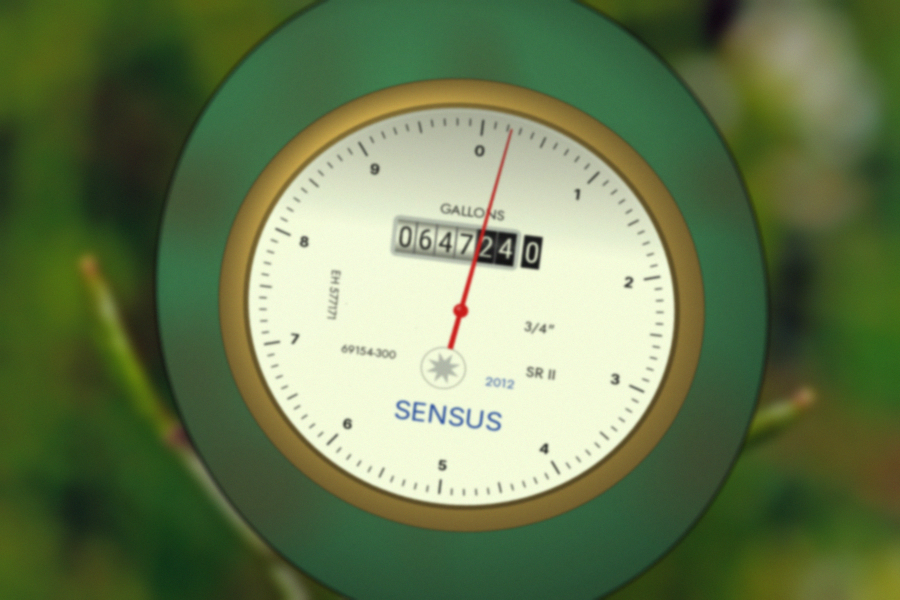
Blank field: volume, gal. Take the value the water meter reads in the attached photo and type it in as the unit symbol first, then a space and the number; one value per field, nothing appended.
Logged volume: gal 647240.2
